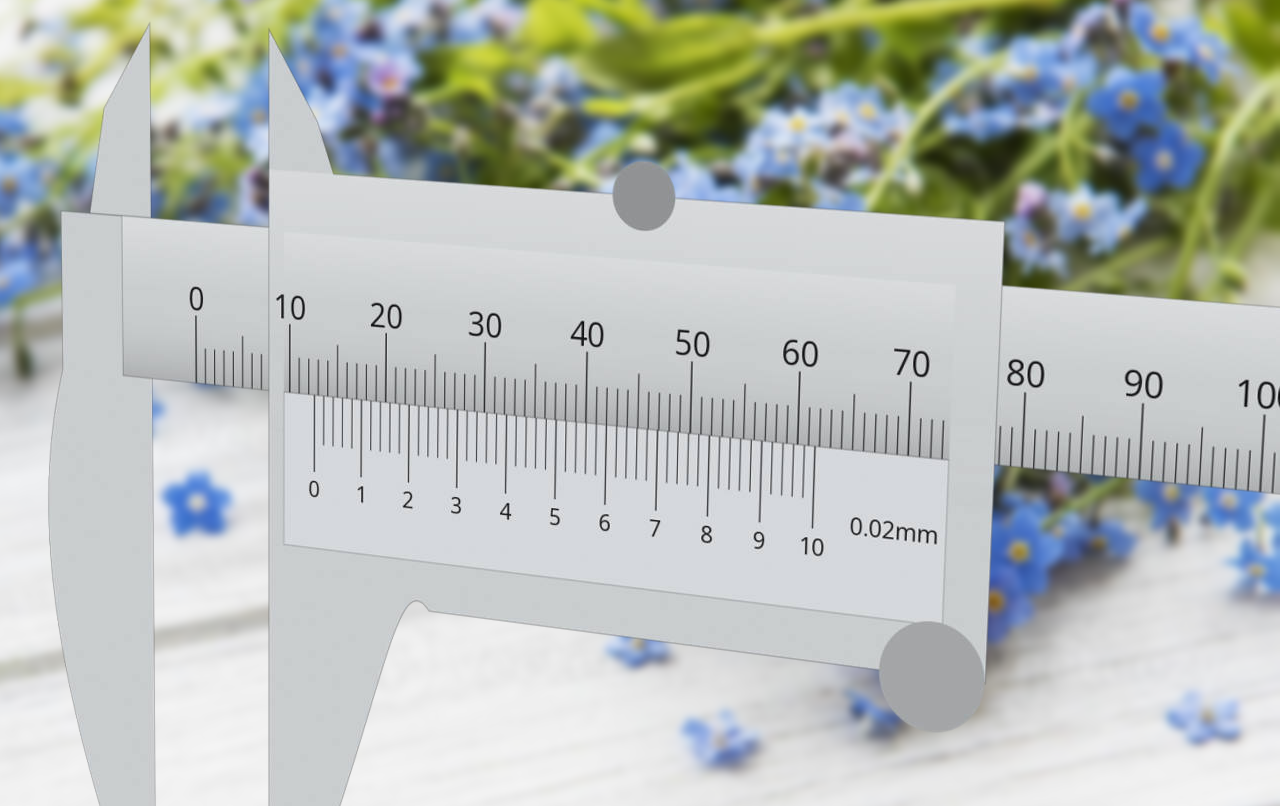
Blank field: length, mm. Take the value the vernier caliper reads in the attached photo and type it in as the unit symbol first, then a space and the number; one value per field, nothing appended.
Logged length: mm 12.6
